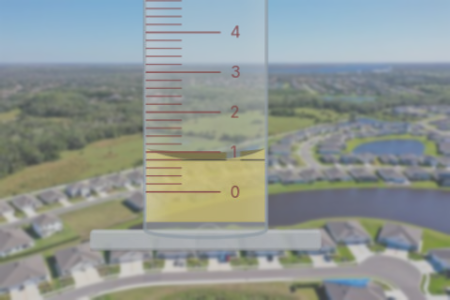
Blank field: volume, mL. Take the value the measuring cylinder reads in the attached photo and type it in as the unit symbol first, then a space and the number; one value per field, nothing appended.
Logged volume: mL 0.8
